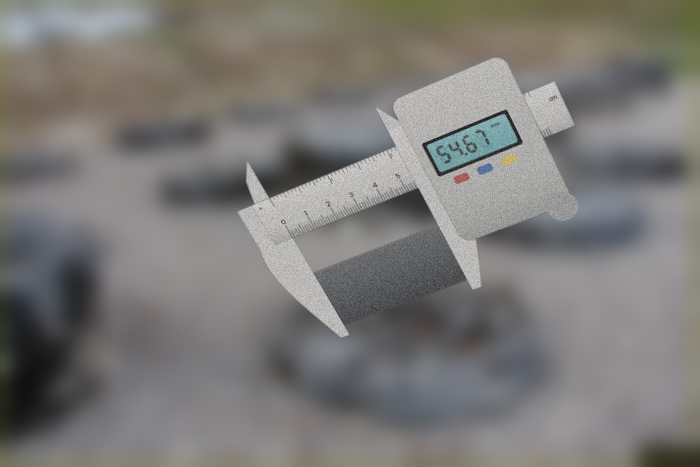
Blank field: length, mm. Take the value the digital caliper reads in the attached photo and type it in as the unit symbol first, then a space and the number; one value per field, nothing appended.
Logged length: mm 54.67
